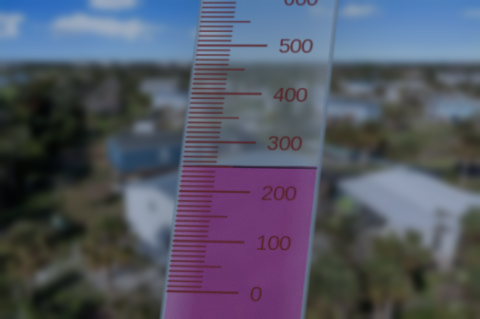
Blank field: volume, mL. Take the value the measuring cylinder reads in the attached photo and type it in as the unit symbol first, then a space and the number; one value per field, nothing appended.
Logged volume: mL 250
